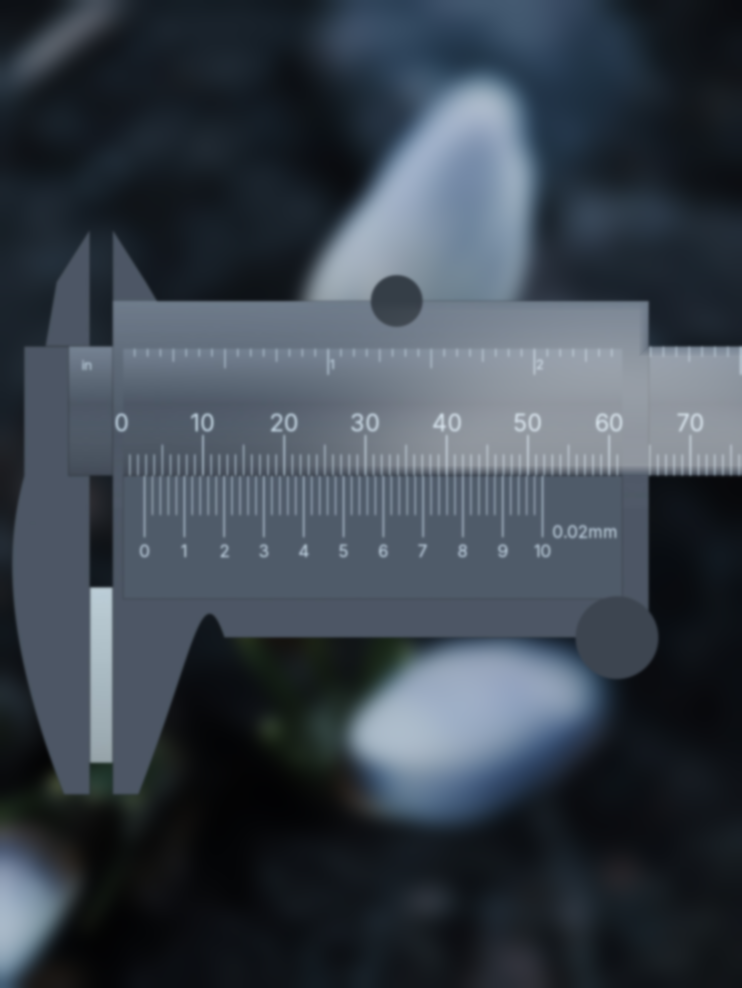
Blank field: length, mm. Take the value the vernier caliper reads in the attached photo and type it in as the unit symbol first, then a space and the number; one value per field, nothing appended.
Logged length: mm 2.8
